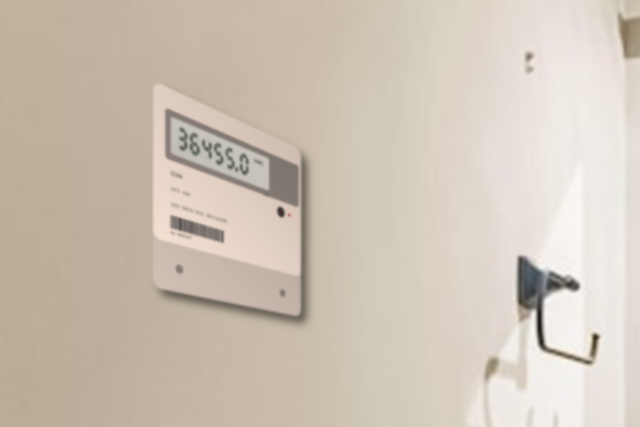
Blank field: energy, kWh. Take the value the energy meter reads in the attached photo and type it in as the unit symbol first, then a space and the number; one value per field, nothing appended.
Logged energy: kWh 36455.0
